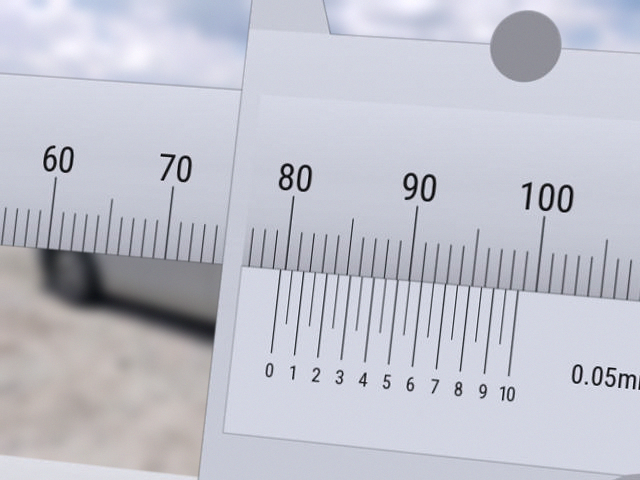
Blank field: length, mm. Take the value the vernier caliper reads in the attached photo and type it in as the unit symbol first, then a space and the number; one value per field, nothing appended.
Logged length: mm 79.6
